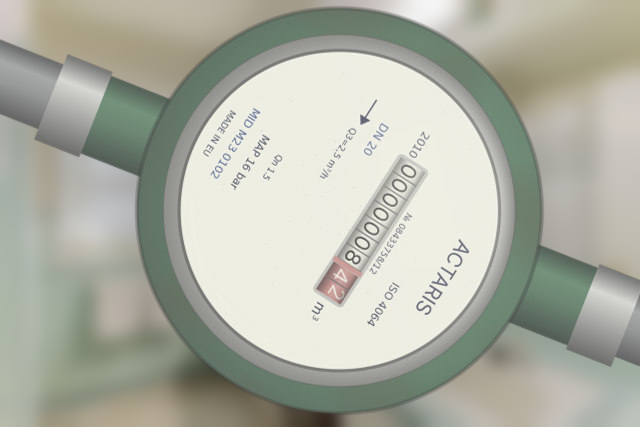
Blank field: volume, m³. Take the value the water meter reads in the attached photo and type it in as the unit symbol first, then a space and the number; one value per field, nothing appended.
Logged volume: m³ 8.42
